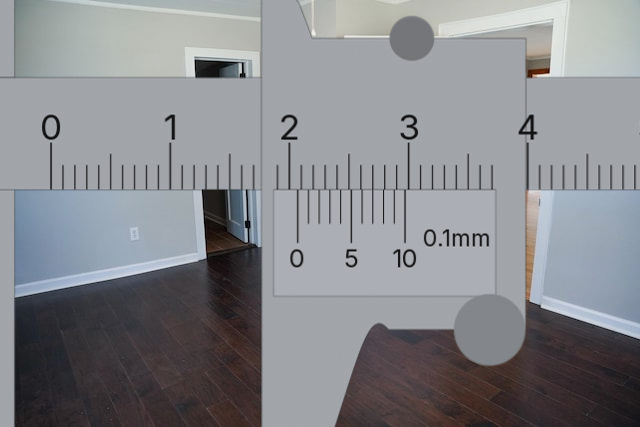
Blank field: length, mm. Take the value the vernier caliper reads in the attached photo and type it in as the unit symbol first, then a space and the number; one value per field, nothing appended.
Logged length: mm 20.7
